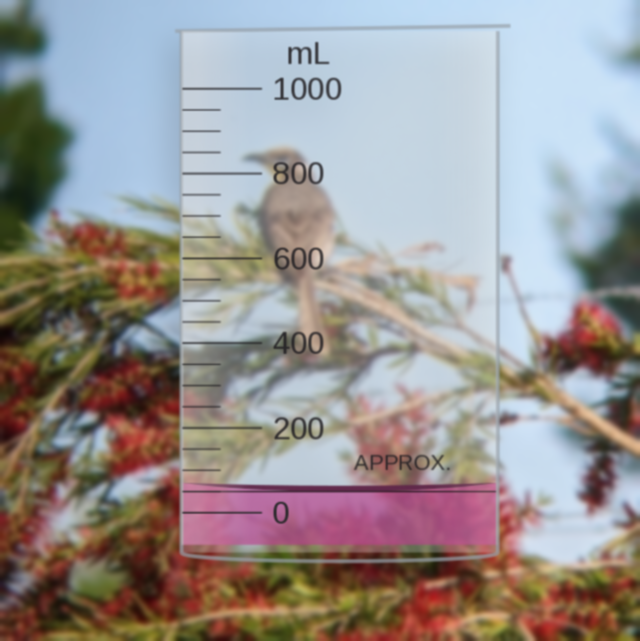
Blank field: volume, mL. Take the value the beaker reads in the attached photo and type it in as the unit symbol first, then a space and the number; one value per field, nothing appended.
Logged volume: mL 50
